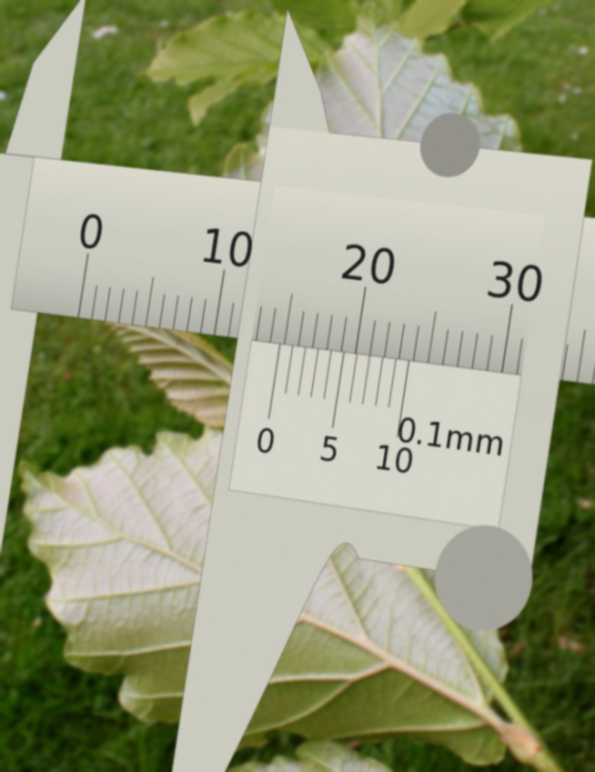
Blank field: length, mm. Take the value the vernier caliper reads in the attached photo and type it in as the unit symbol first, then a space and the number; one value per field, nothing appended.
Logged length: mm 14.7
